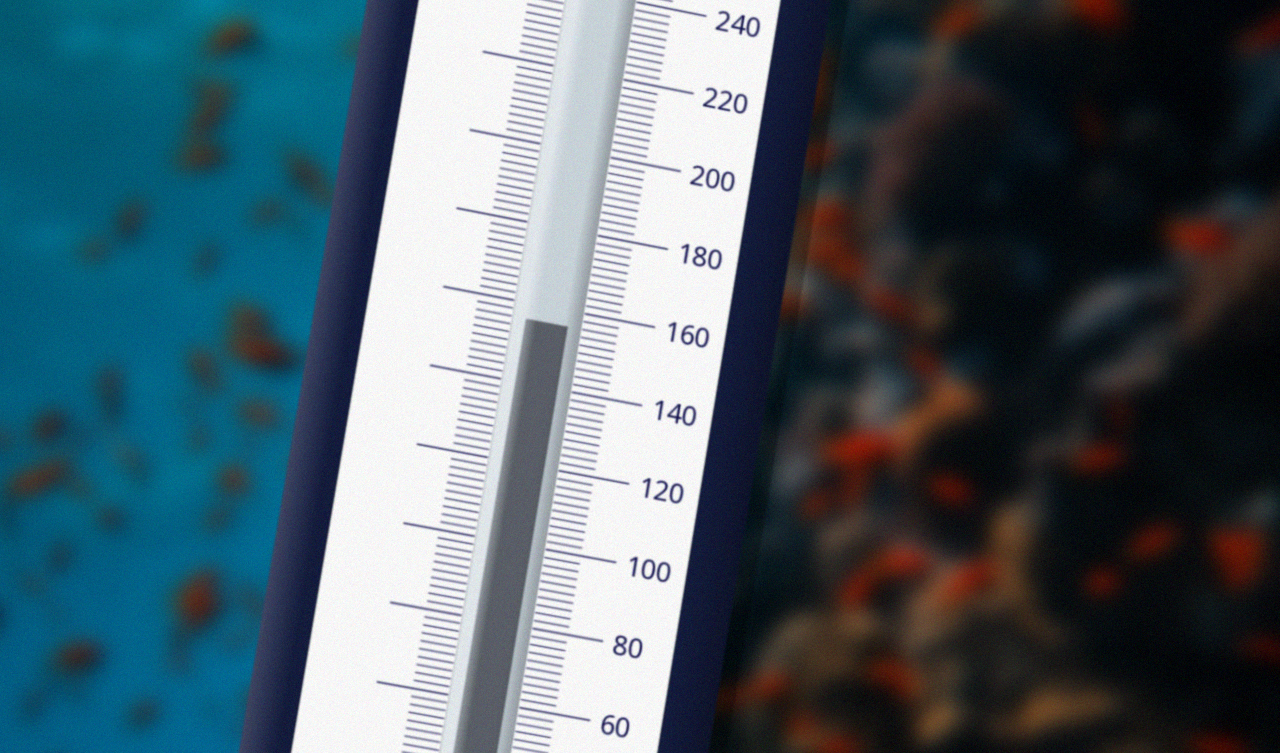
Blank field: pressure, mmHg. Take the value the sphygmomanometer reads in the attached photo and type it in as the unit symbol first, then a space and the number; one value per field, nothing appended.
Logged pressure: mmHg 156
